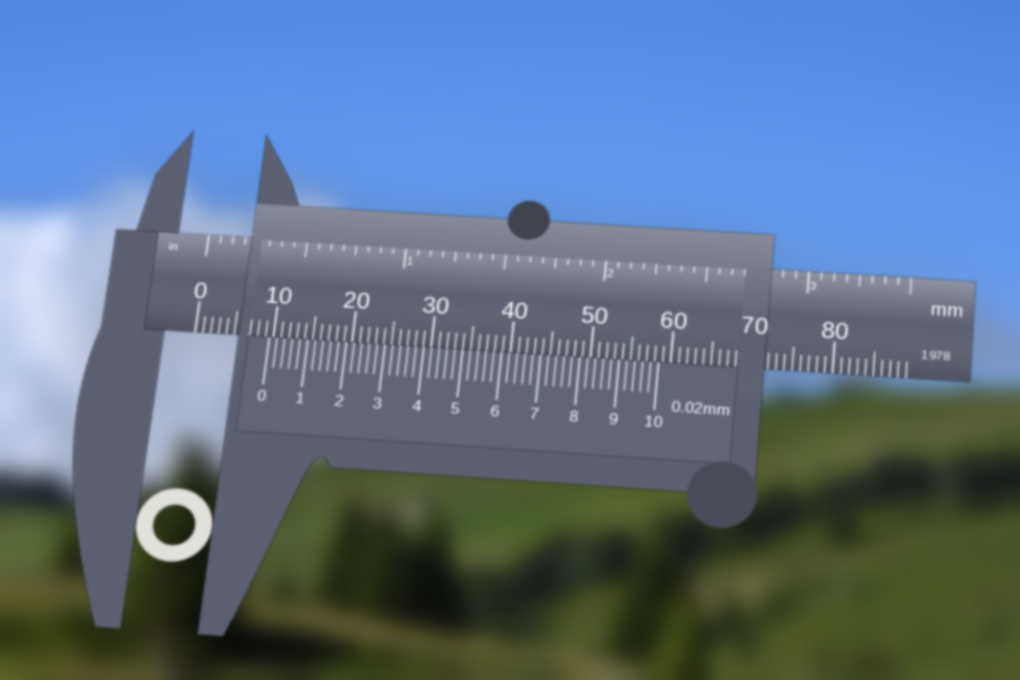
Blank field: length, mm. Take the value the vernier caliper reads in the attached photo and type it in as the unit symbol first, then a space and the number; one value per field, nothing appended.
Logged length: mm 9.5
